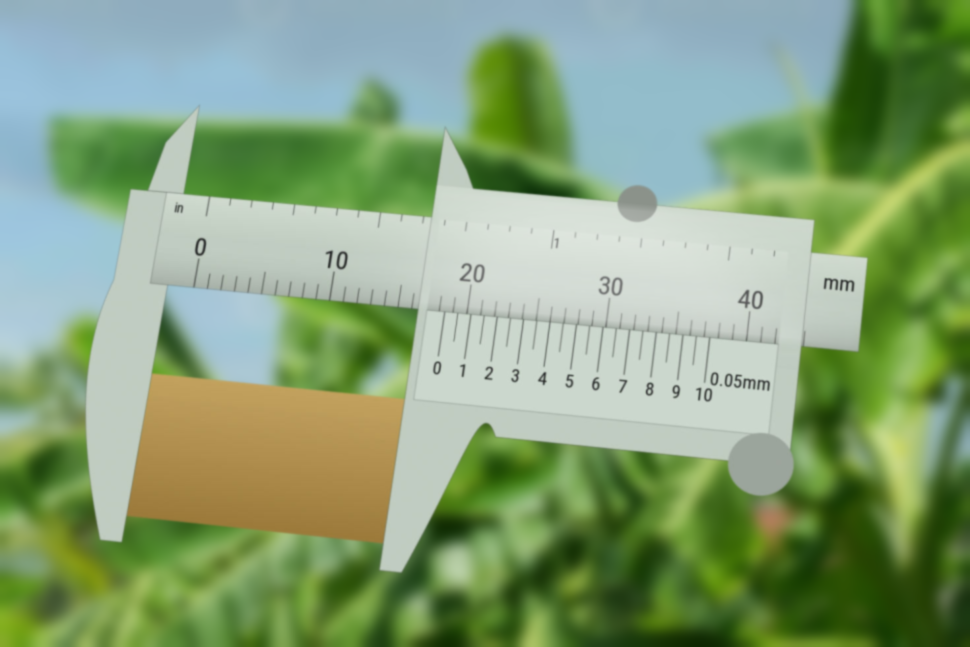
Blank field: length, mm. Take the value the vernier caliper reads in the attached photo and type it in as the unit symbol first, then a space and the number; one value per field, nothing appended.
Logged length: mm 18.4
